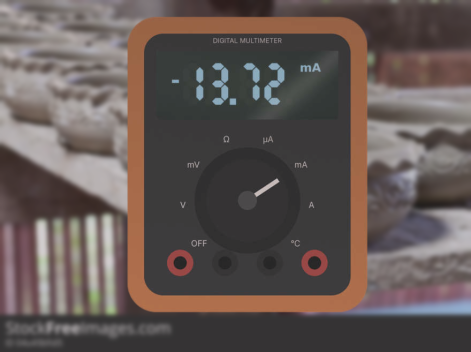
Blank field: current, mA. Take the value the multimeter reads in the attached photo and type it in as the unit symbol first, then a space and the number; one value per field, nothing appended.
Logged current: mA -13.72
